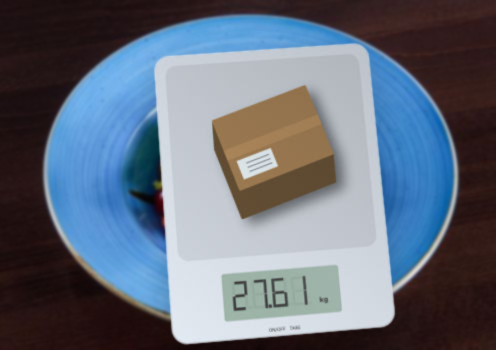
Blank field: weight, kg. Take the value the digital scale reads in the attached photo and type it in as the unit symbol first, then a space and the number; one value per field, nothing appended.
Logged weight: kg 27.61
